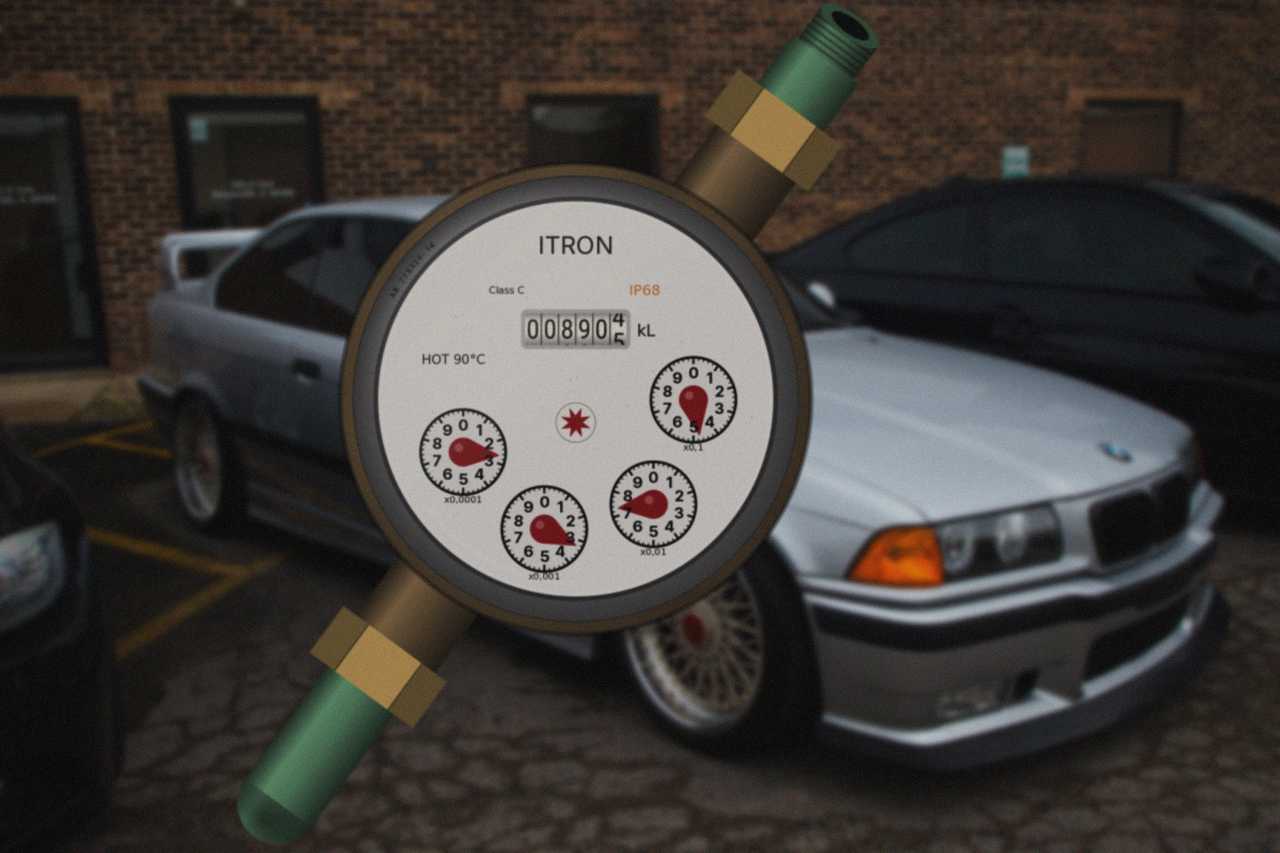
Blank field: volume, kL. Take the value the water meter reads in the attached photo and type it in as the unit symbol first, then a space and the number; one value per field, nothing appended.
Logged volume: kL 8904.4732
